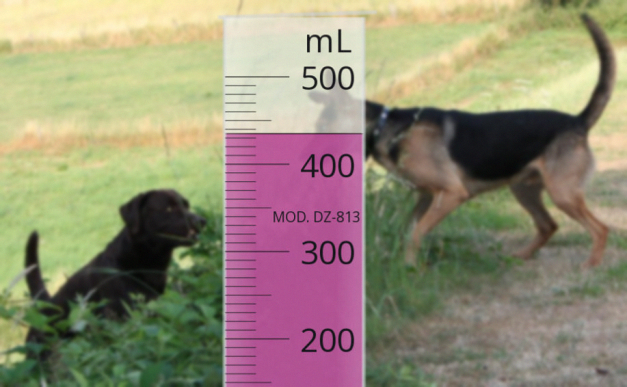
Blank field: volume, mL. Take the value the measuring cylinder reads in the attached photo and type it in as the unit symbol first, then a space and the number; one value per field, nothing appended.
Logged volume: mL 435
